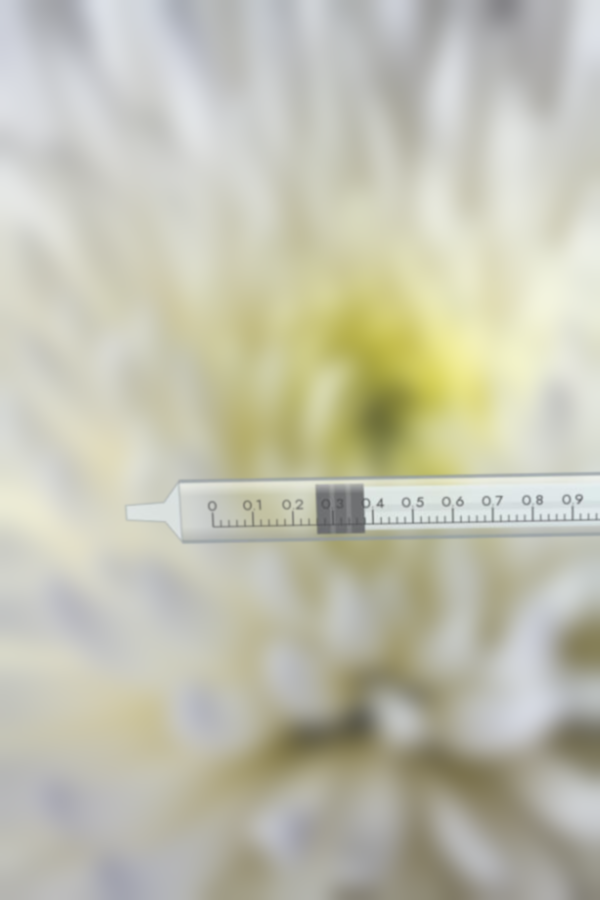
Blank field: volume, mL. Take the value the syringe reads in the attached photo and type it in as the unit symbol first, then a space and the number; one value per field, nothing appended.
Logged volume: mL 0.26
